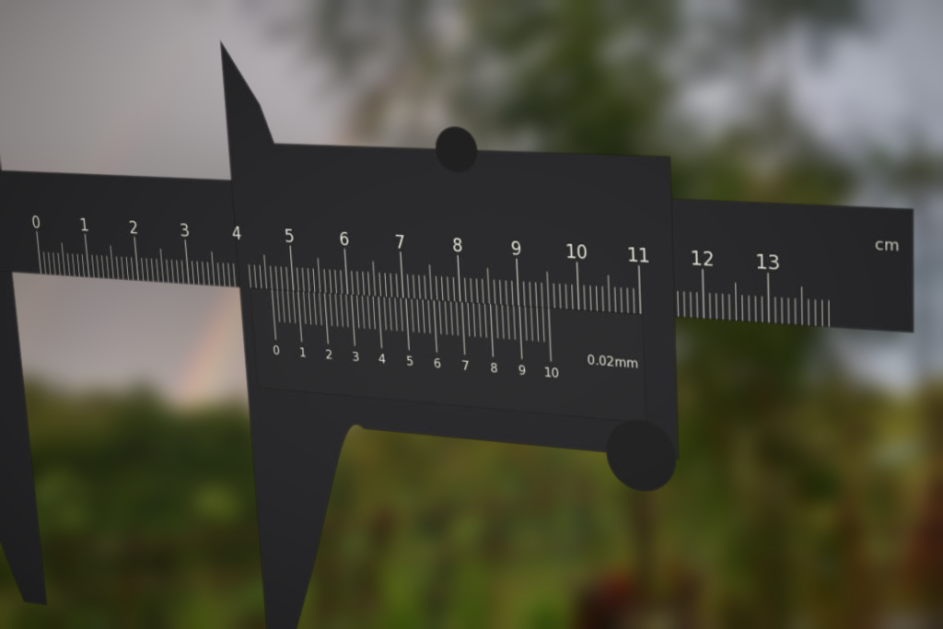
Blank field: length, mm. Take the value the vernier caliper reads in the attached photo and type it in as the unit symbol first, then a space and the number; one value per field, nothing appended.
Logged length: mm 46.0
